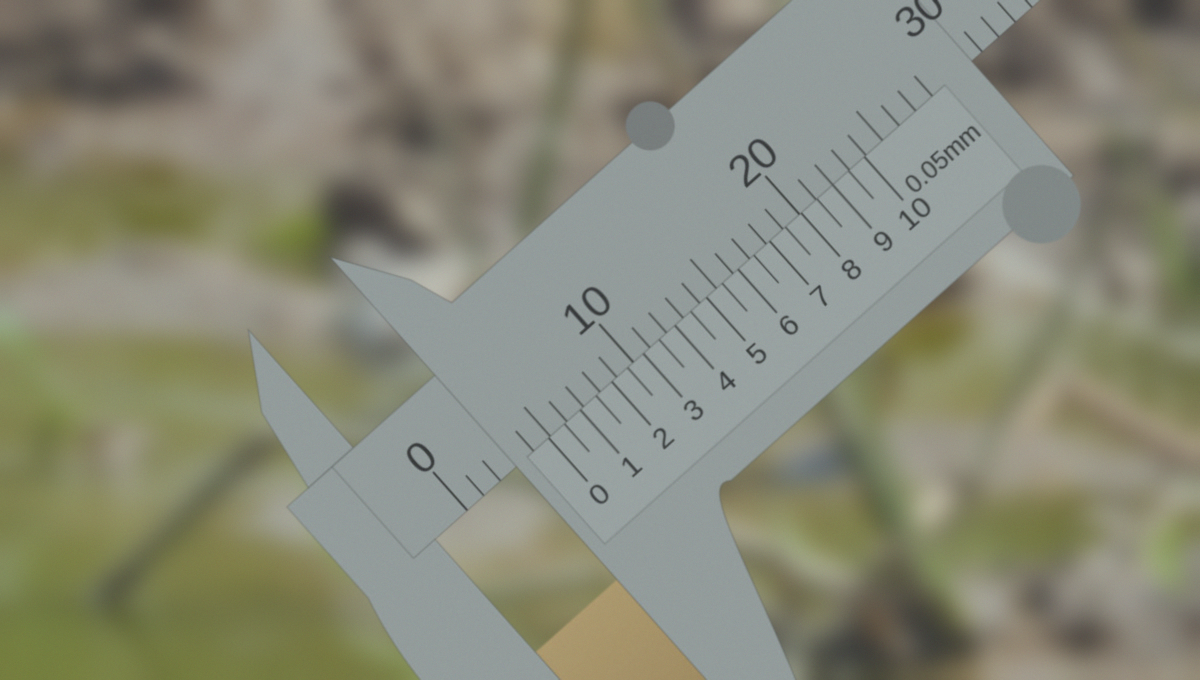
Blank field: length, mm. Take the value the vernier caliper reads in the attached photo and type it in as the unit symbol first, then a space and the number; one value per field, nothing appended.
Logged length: mm 4.9
